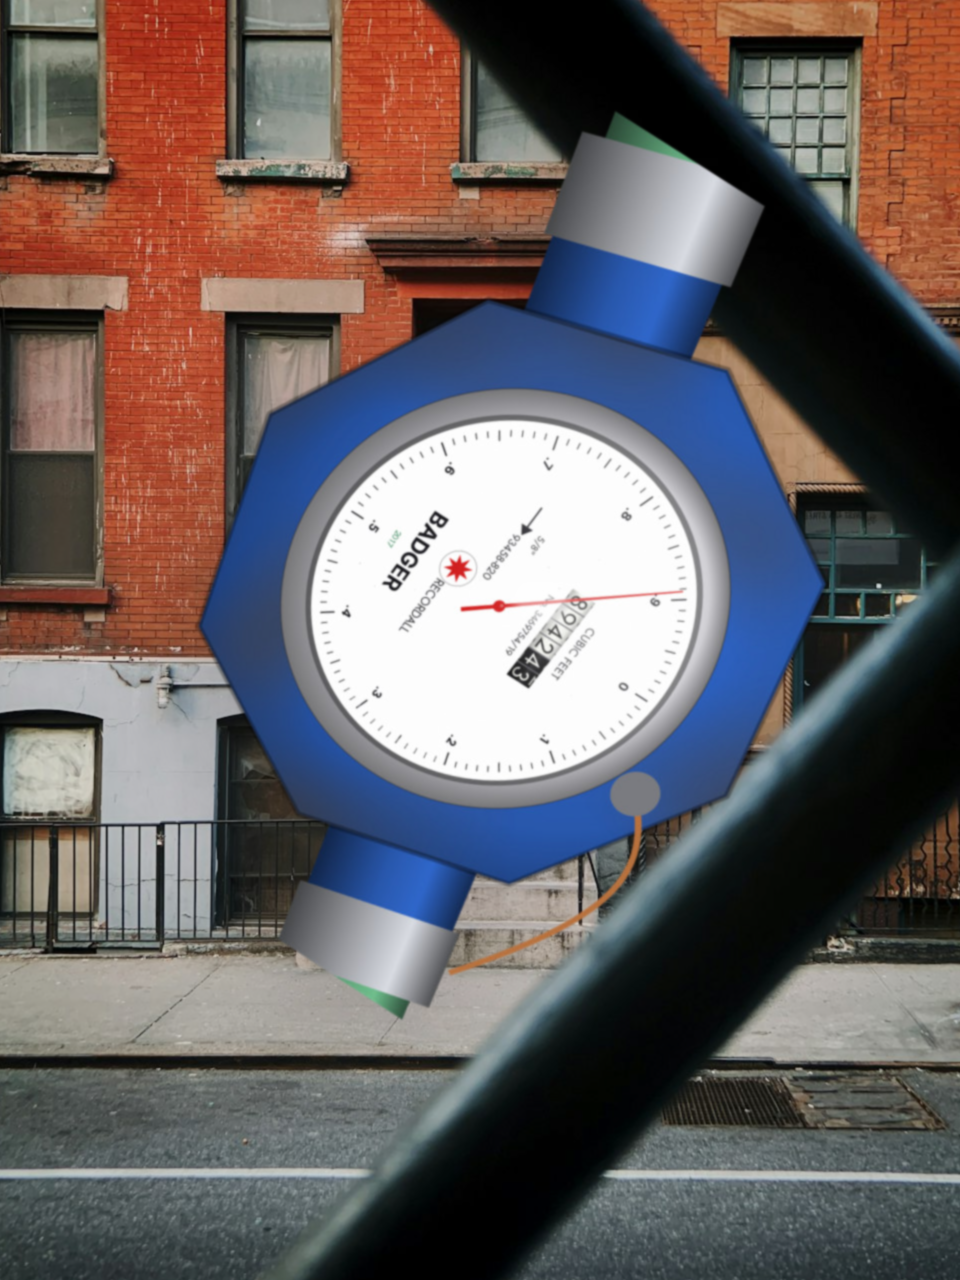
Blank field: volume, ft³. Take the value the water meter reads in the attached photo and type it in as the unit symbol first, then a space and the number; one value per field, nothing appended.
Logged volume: ft³ 894242.89
